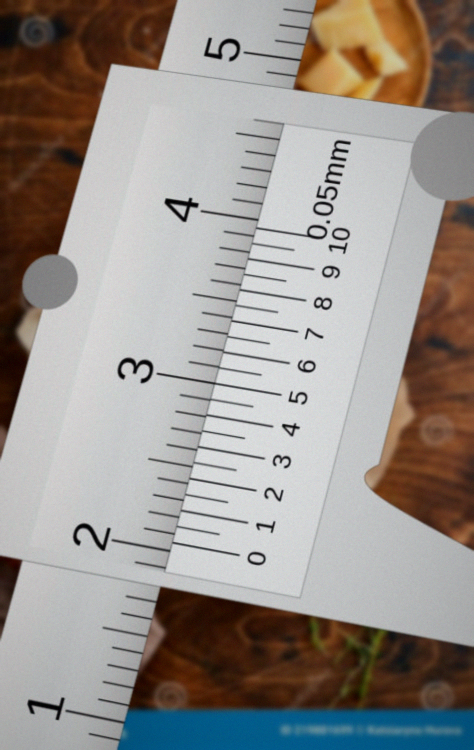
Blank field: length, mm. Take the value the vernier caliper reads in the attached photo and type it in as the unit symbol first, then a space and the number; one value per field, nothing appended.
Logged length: mm 20.5
